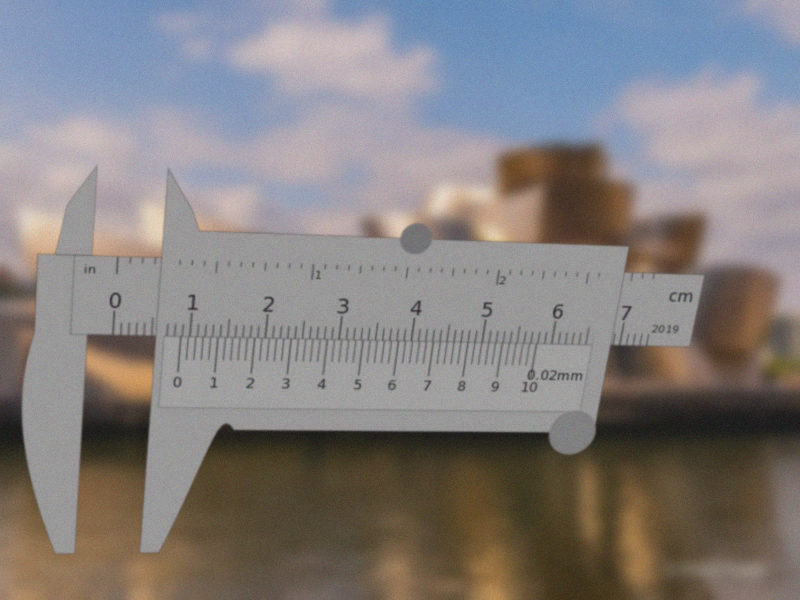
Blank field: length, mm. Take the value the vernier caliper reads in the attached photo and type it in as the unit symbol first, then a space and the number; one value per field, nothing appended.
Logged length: mm 8.8
